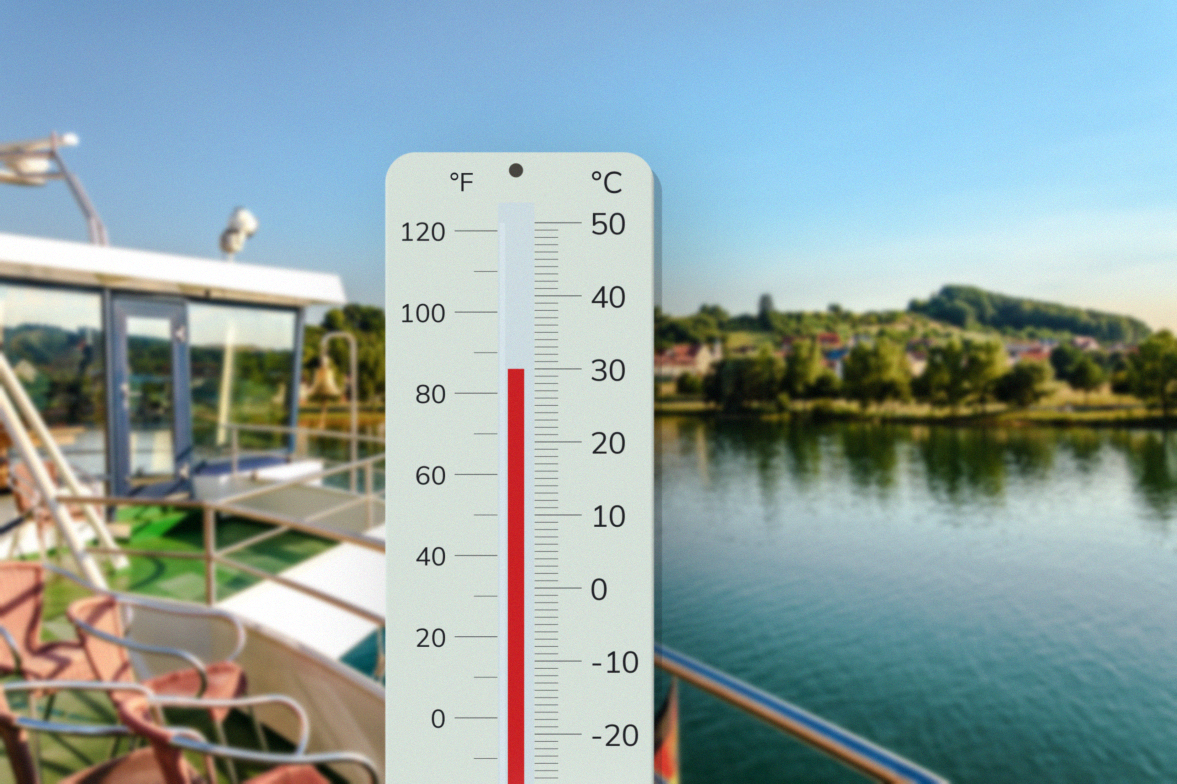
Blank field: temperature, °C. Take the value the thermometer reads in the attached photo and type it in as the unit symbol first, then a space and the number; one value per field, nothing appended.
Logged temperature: °C 30
